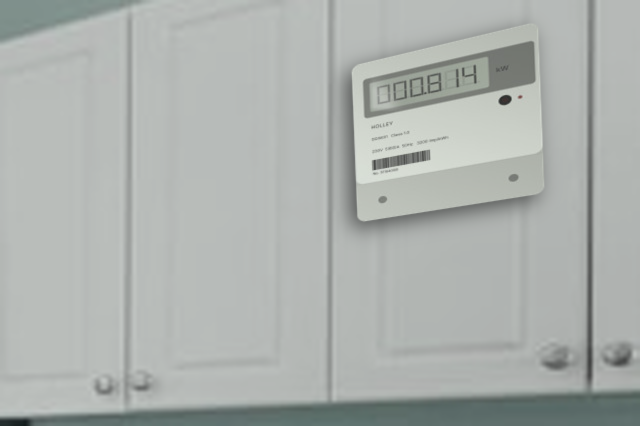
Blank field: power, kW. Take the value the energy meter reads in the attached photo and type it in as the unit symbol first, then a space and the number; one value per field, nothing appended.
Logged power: kW 0.814
